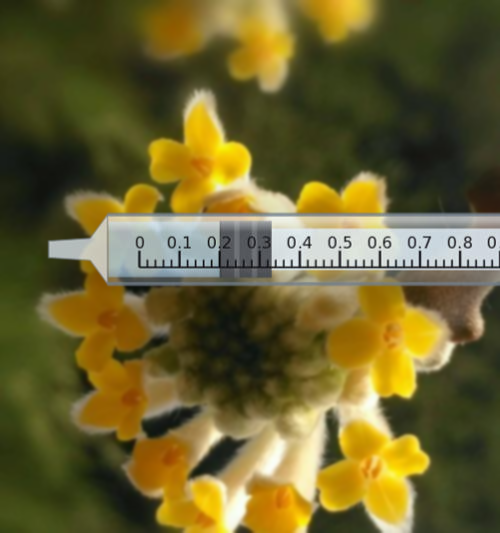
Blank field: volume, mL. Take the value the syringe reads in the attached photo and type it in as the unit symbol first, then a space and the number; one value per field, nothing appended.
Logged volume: mL 0.2
